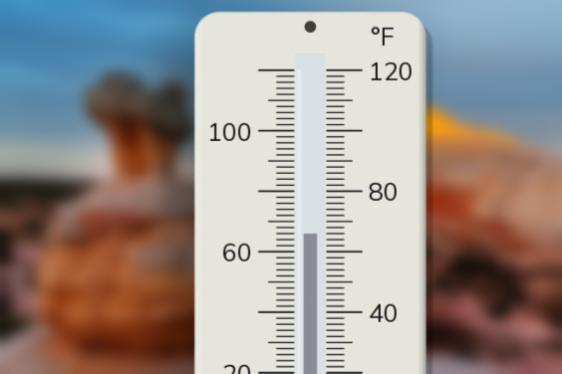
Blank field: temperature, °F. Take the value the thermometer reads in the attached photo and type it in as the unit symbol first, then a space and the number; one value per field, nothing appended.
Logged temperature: °F 66
